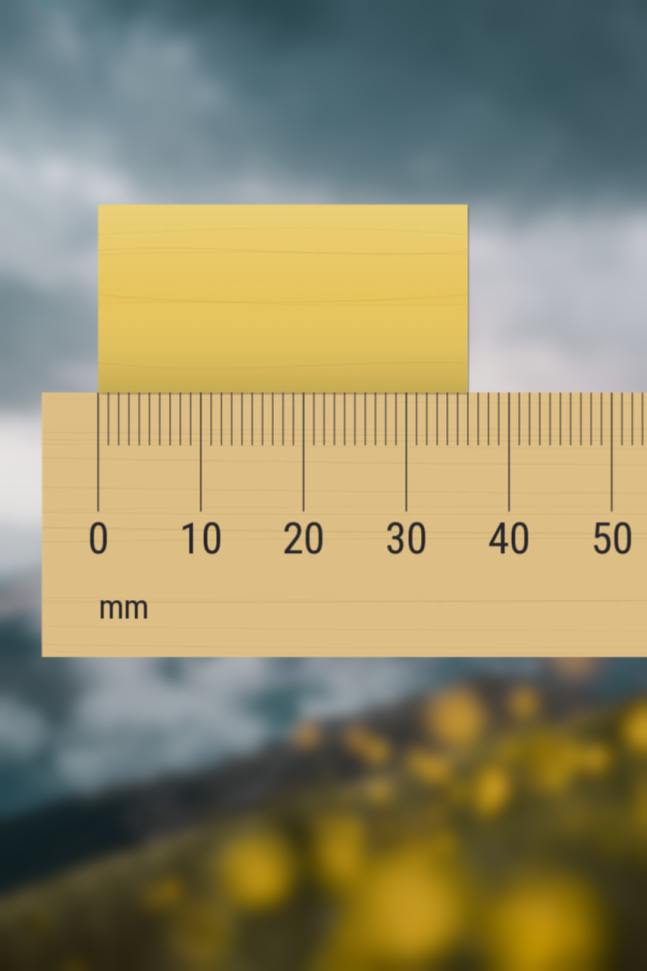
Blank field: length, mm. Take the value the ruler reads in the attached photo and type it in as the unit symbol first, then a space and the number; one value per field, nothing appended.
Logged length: mm 36
